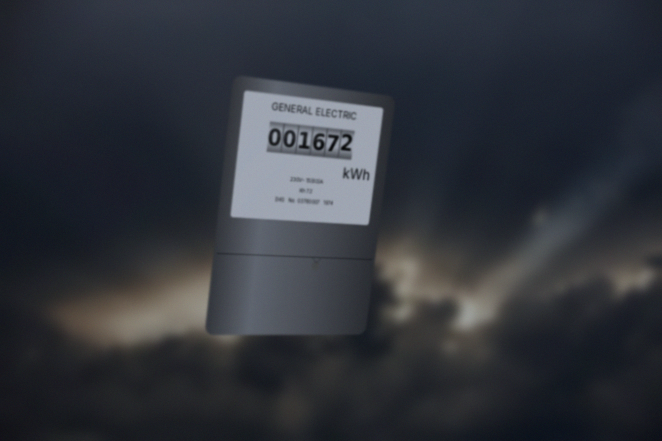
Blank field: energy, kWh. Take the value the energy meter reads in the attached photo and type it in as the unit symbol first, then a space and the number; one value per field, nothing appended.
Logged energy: kWh 1672
